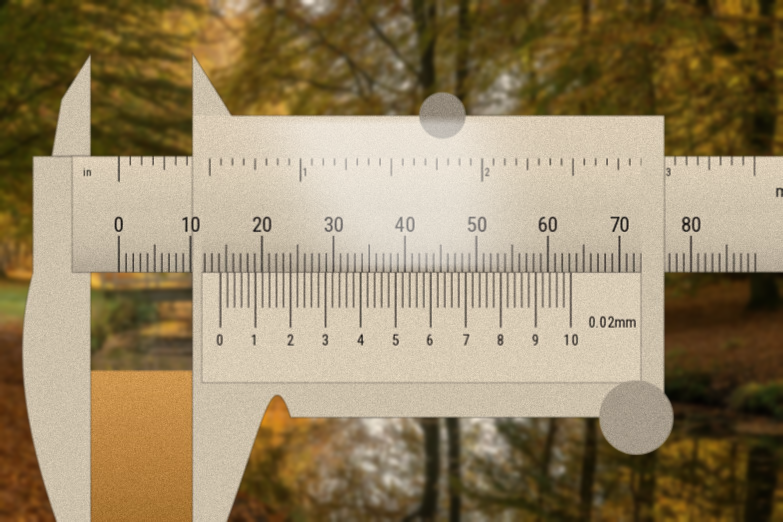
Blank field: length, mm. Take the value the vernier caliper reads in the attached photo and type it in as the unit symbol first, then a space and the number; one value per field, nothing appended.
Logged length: mm 14.2
